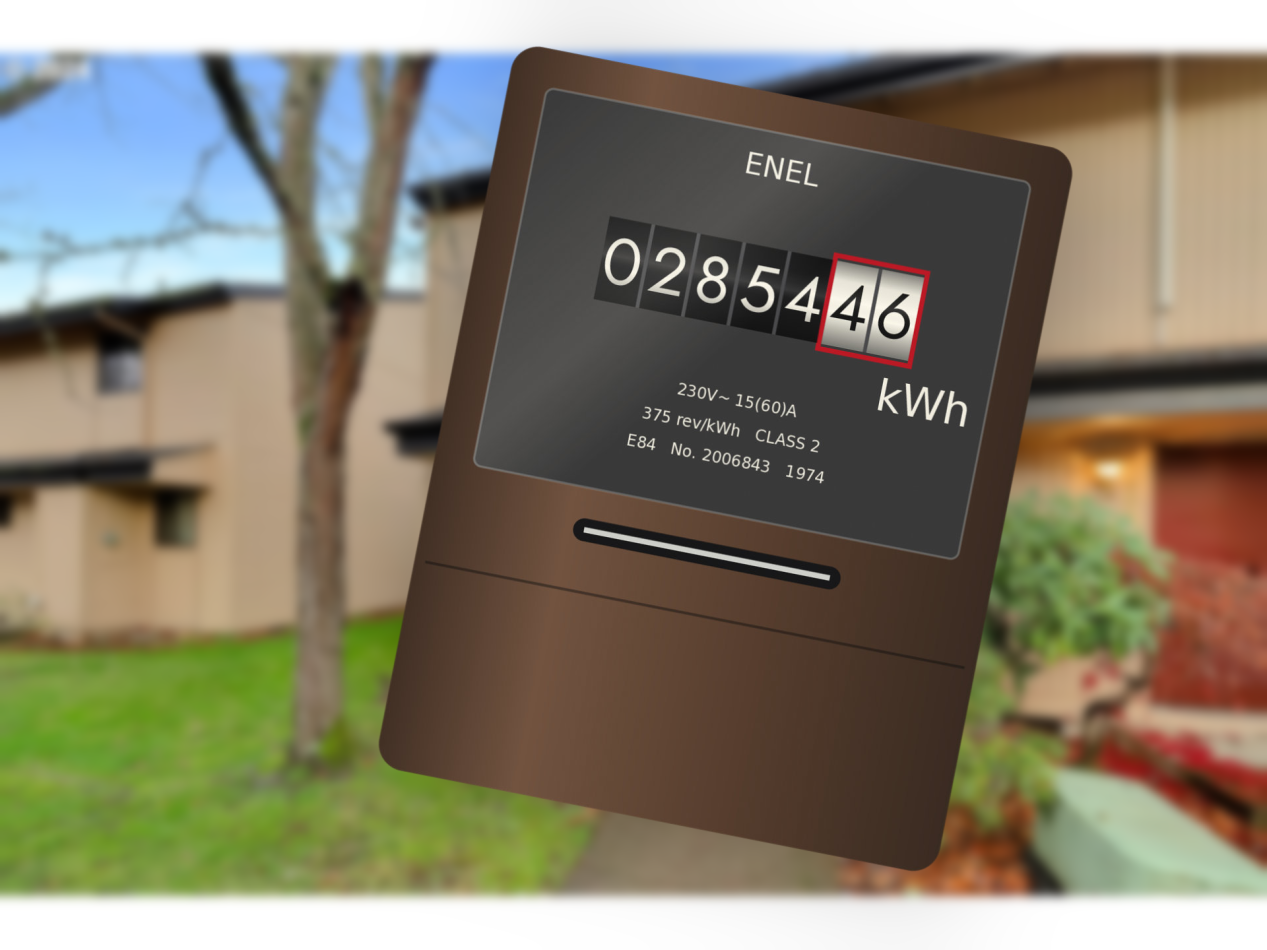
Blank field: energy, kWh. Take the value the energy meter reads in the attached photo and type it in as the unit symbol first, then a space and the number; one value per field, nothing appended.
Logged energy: kWh 2854.46
